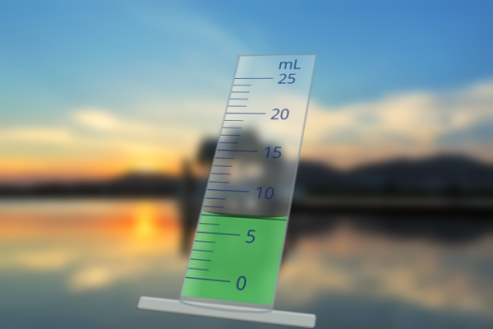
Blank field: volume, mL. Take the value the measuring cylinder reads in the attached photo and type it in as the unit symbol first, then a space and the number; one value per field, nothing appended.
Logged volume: mL 7
